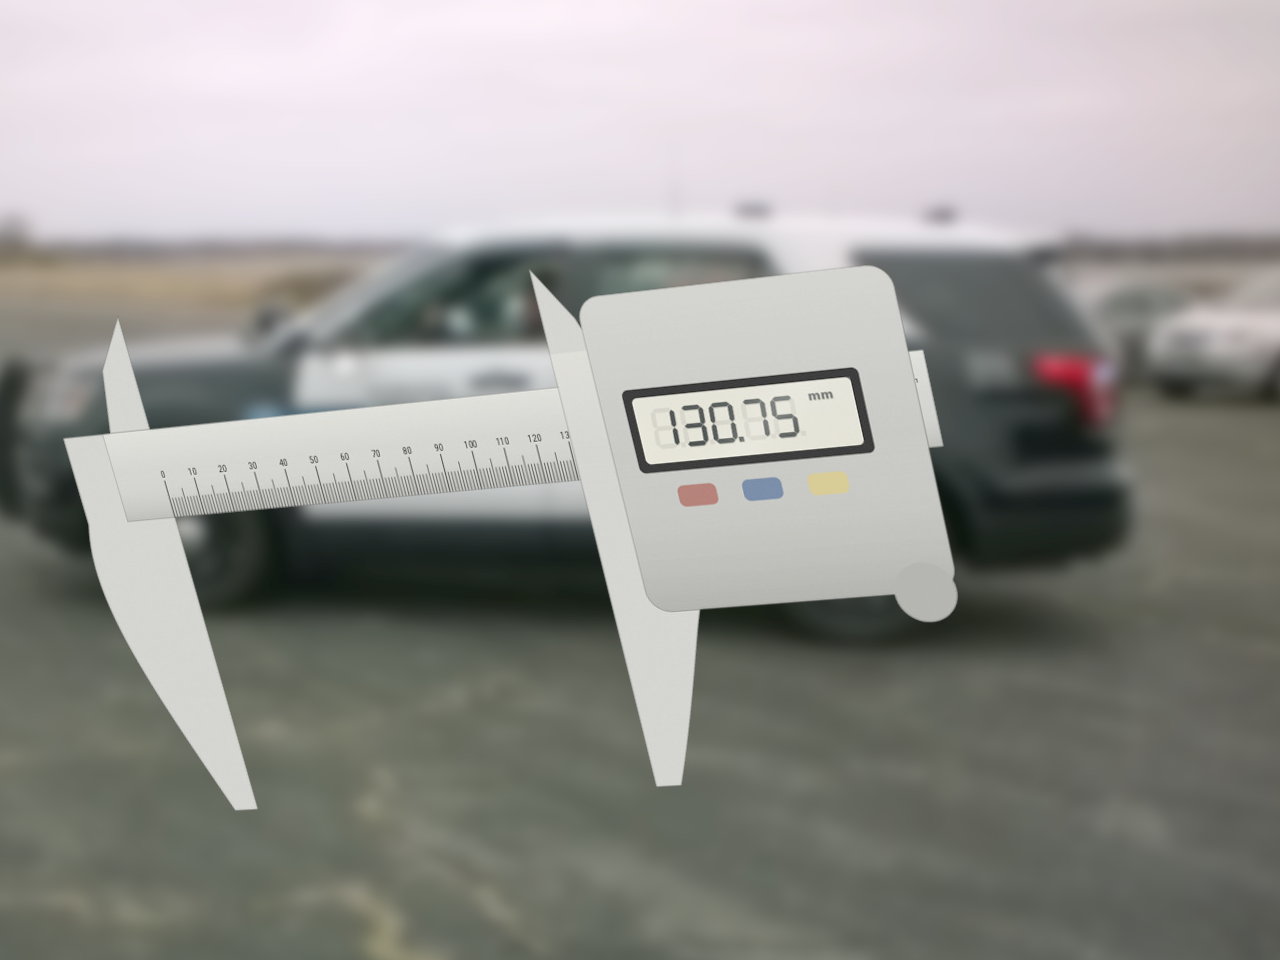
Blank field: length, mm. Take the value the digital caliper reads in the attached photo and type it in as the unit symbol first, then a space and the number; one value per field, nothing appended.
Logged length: mm 130.75
